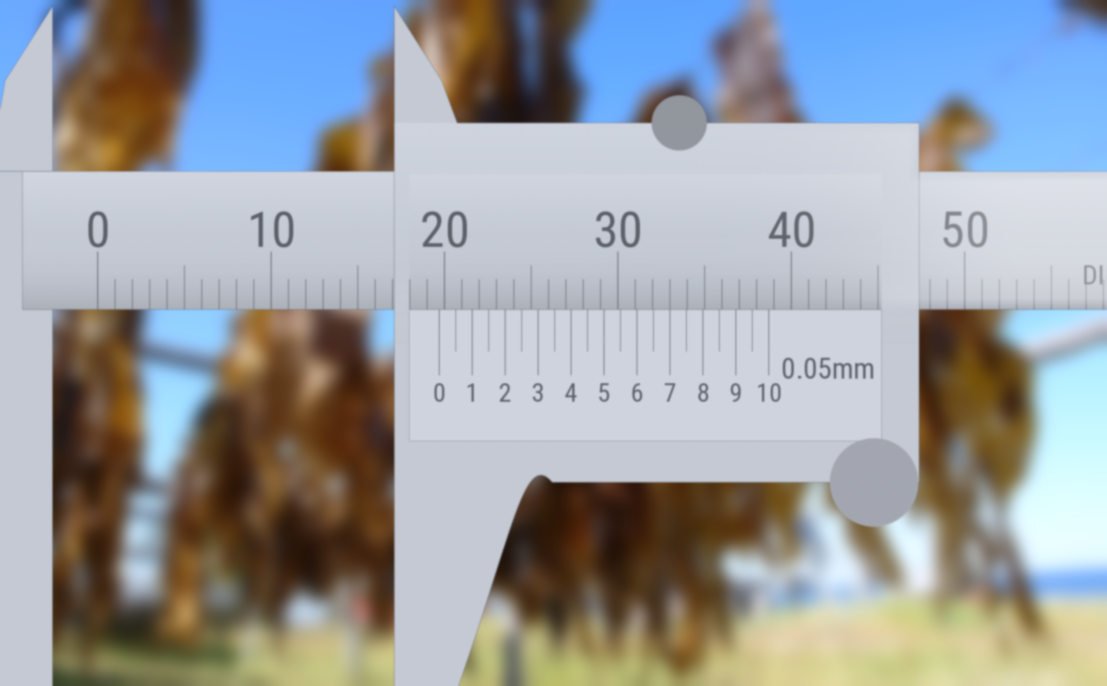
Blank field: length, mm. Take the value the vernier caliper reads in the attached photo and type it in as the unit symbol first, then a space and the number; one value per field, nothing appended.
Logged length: mm 19.7
